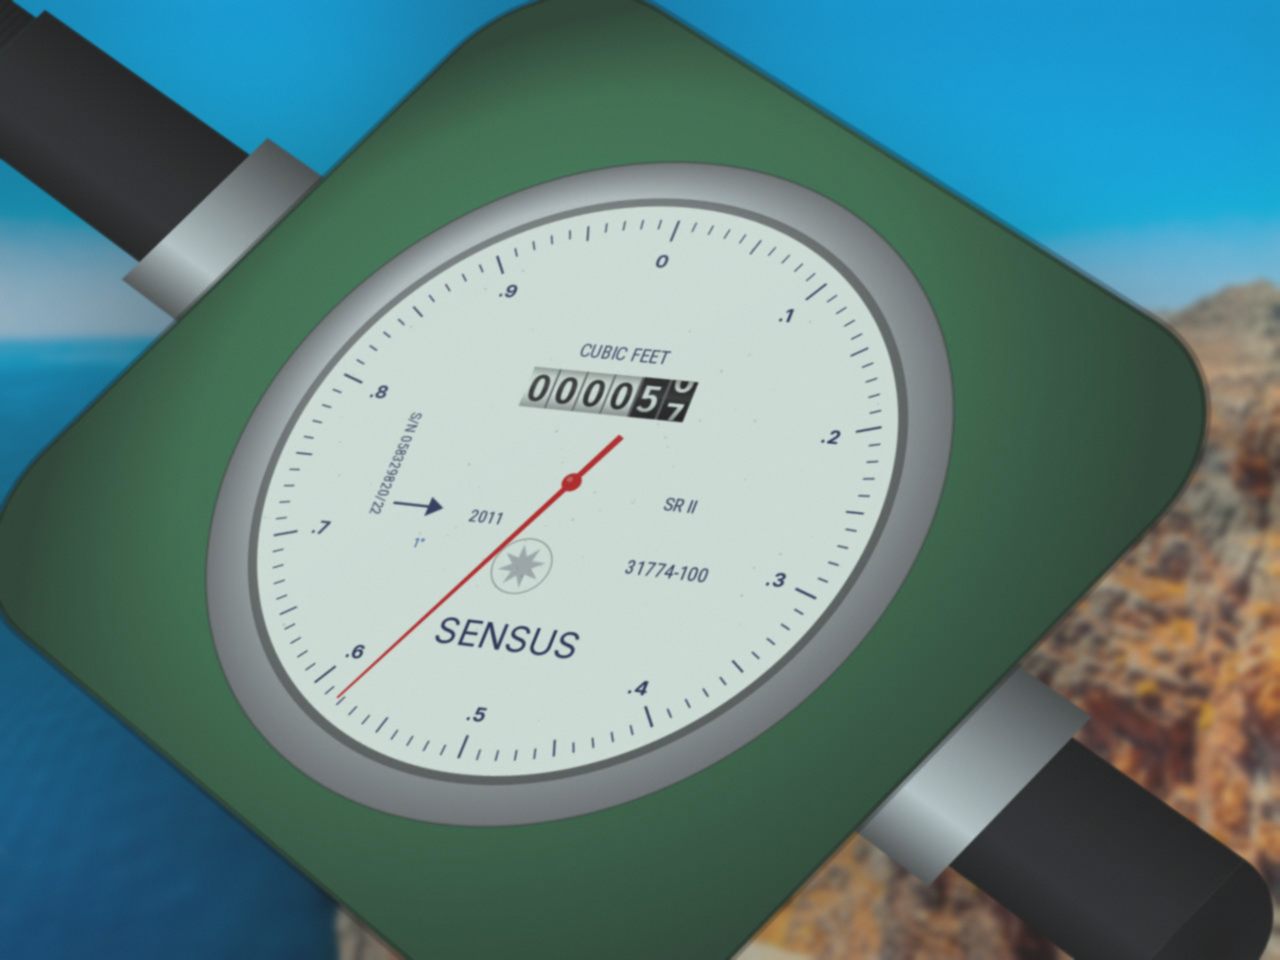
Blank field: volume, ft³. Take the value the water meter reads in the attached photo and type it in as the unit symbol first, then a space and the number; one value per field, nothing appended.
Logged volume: ft³ 56.58
